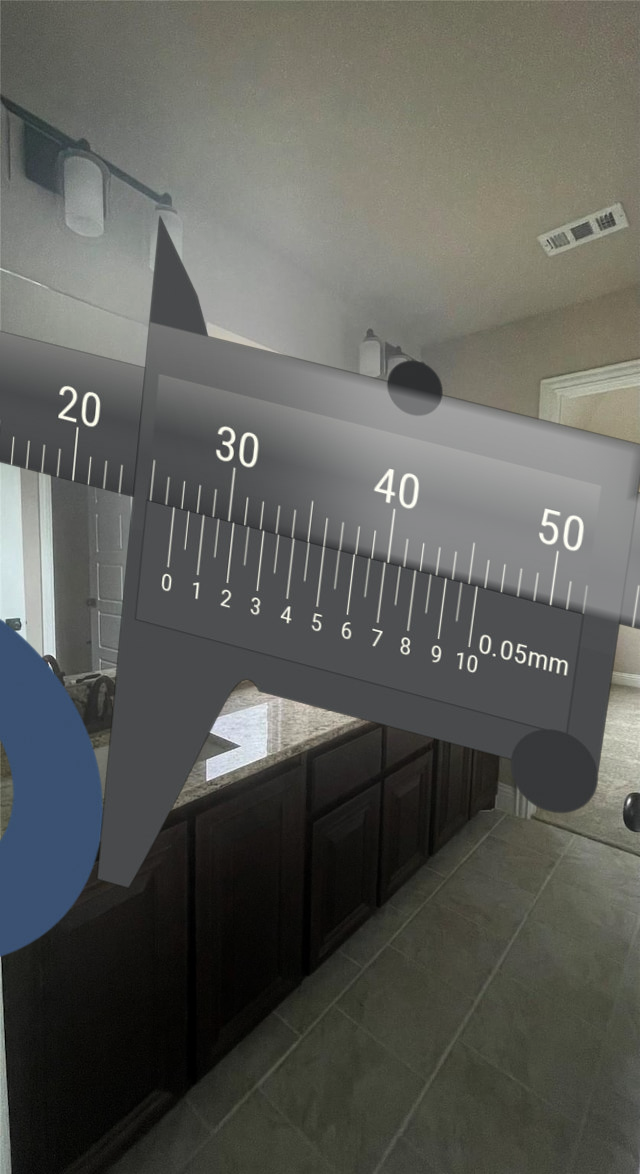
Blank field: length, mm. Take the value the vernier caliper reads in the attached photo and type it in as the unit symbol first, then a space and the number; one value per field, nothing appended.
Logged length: mm 26.5
